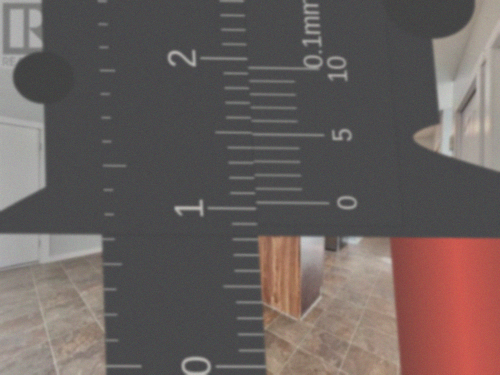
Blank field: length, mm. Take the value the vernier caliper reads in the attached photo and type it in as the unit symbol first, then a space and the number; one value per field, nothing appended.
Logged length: mm 10.4
